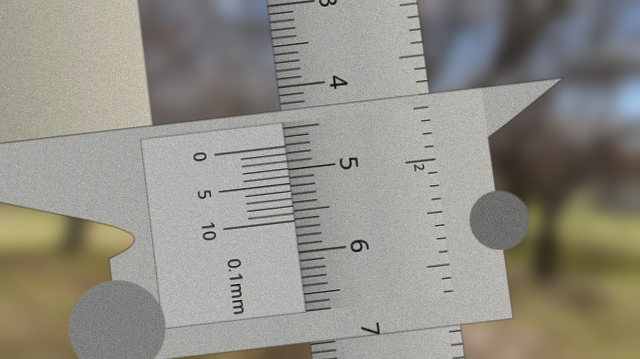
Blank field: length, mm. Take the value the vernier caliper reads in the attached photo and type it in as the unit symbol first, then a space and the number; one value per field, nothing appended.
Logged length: mm 47.2
